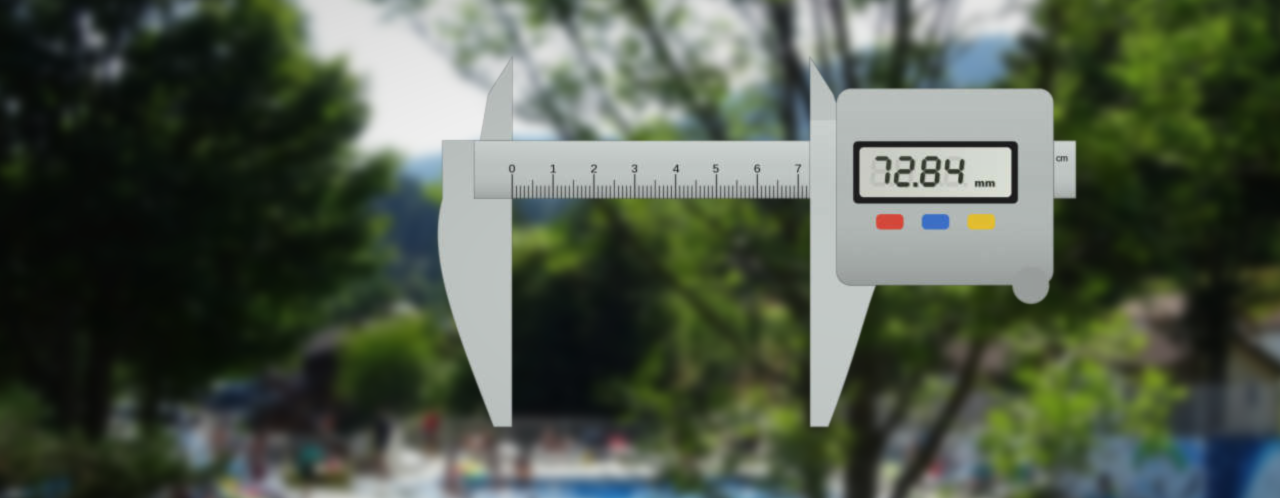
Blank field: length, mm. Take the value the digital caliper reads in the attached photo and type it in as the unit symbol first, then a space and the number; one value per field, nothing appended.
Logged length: mm 72.84
